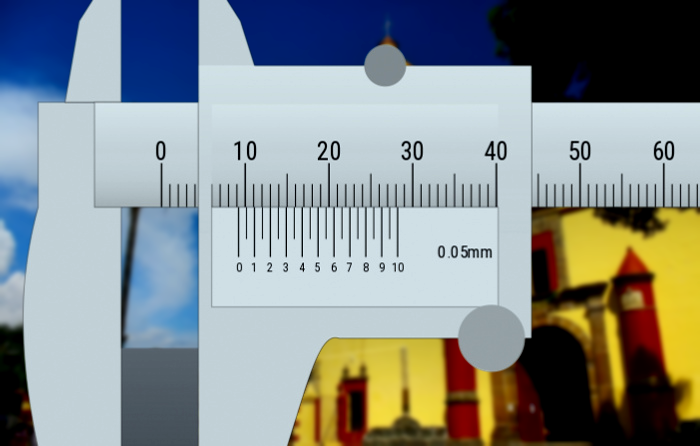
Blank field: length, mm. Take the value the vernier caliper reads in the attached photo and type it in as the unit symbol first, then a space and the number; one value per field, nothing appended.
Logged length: mm 9.2
